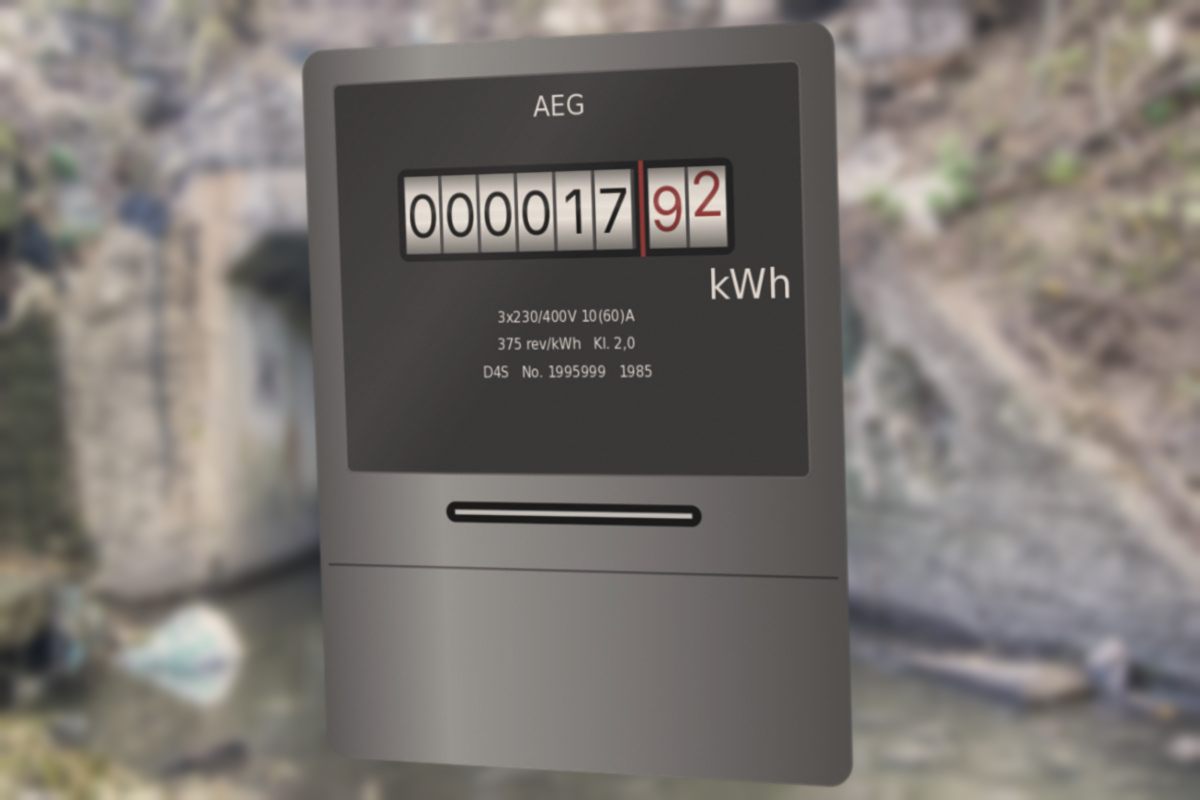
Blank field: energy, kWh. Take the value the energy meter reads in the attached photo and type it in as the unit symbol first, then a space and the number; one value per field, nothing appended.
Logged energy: kWh 17.92
